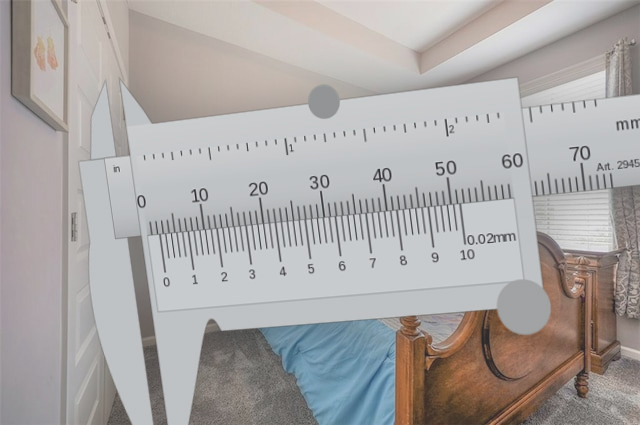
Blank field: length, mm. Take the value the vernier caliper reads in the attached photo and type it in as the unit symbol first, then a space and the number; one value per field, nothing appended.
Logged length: mm 2.4
